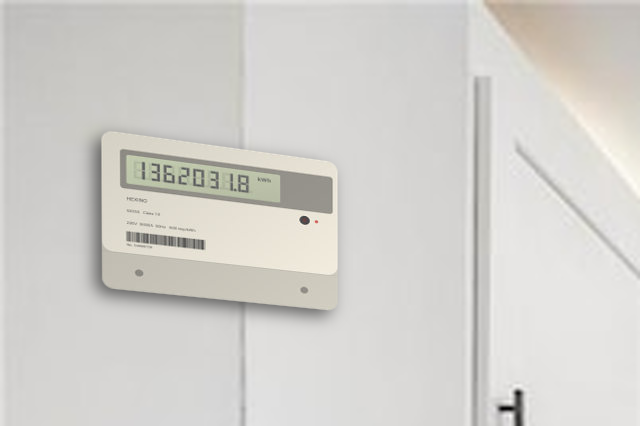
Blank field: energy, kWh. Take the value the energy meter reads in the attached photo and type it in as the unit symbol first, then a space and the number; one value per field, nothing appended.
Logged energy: kWh 1362031.8
